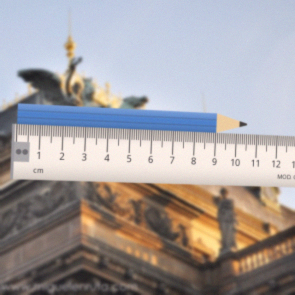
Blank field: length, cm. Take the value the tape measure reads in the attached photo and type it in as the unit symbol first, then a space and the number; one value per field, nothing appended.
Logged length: cm 10.5
